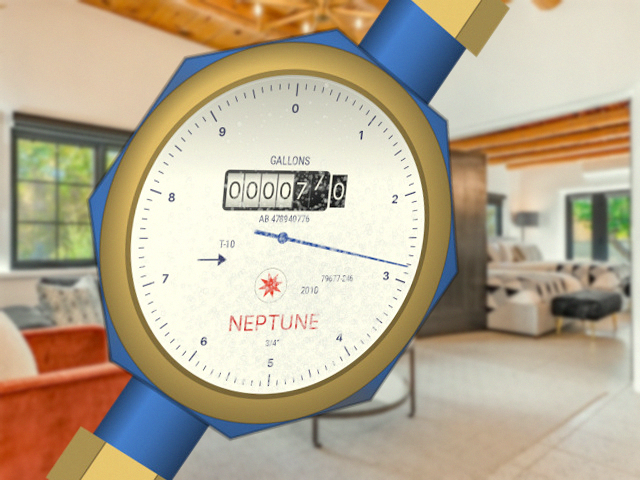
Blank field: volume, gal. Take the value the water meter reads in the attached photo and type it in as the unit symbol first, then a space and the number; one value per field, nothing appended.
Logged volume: gal 772.8
